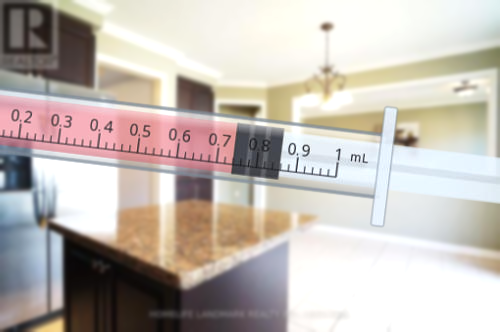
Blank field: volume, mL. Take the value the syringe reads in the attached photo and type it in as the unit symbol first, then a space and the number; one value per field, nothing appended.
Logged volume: mL 0.74
